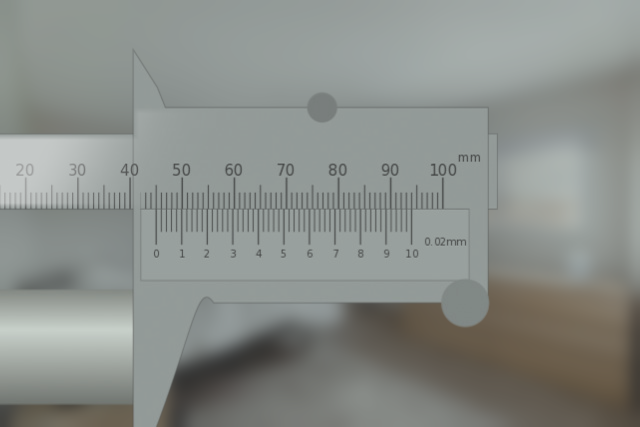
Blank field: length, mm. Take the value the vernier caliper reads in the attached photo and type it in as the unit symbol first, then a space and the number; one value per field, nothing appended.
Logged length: mm 45.0
